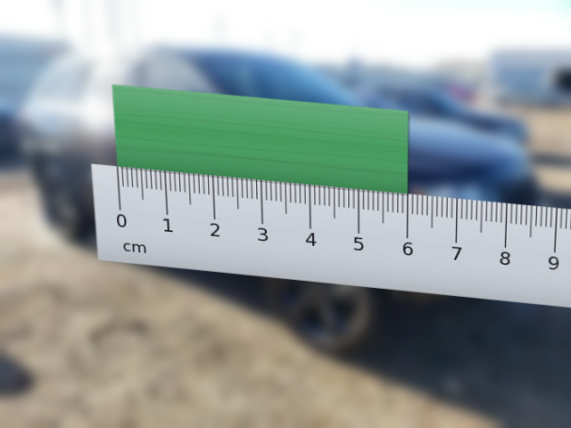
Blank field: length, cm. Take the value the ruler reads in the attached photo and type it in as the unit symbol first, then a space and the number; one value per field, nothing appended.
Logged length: cm 6
